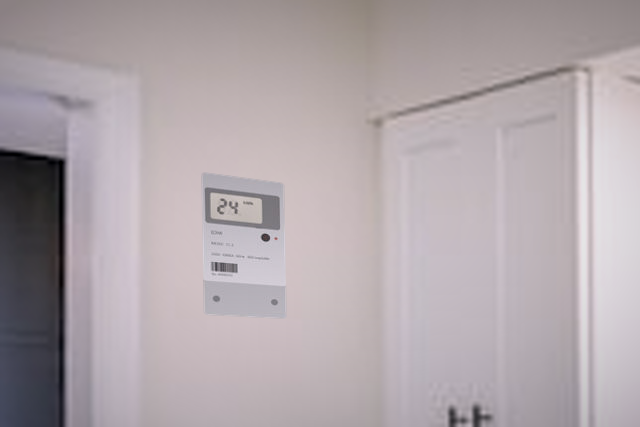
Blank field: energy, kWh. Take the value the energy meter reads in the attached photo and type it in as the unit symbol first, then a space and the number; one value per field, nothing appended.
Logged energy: kWh 24
